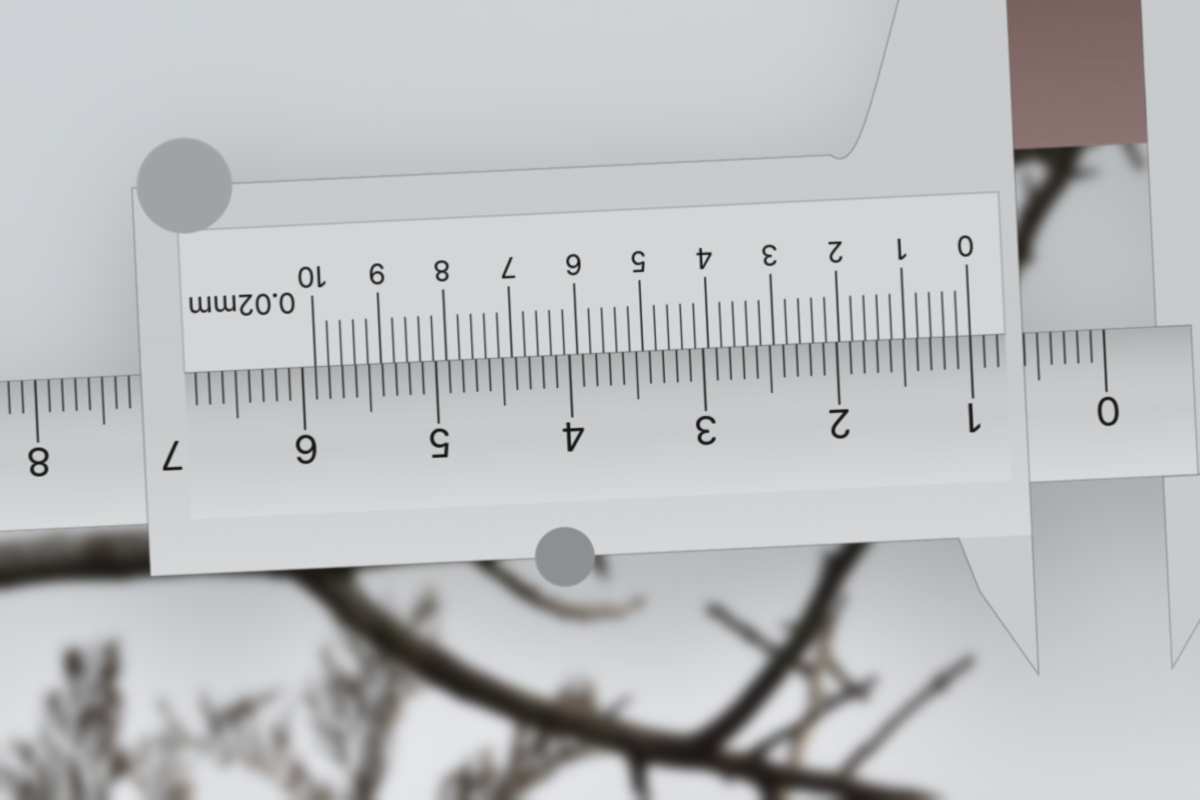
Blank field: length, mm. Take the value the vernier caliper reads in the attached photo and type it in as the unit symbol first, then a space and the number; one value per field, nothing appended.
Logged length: mm 10.0
